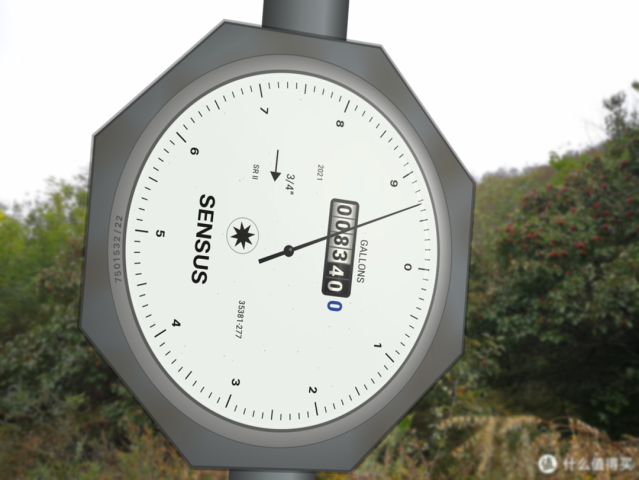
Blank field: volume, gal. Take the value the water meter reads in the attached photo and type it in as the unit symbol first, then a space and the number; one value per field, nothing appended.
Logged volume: gal 83399.3
